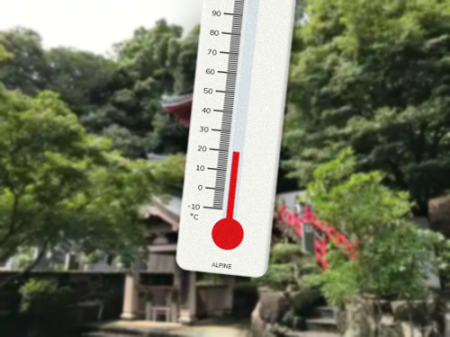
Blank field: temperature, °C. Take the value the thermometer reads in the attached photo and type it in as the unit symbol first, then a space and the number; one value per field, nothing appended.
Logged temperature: °C 20
